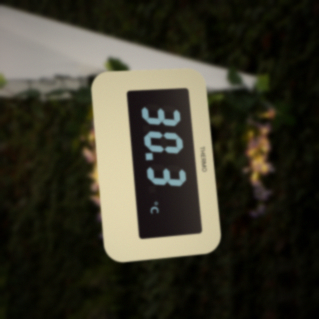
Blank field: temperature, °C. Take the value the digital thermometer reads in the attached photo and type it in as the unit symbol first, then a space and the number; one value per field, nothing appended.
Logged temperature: °C 30.3
